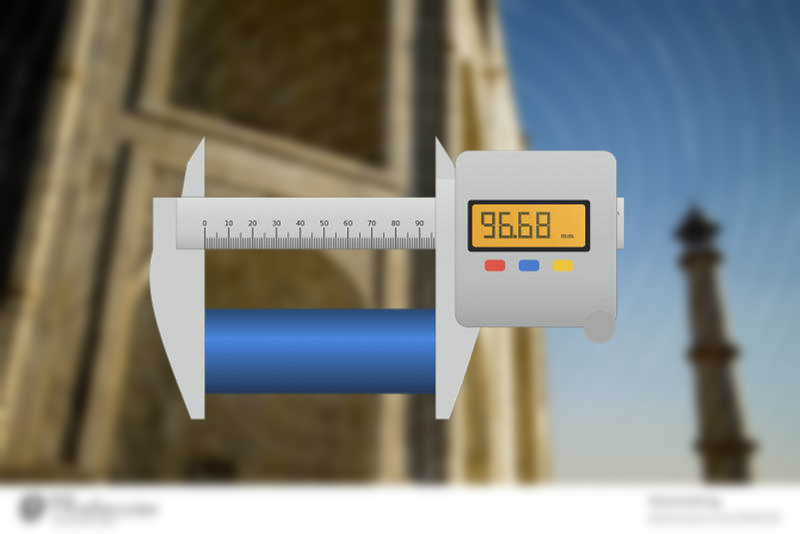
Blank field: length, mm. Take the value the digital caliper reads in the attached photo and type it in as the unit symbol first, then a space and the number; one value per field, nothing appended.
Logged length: mm 96.68
